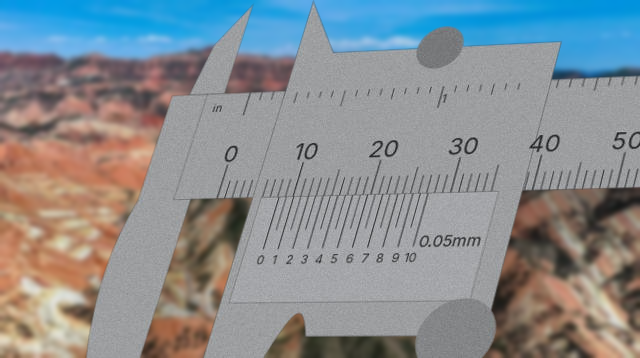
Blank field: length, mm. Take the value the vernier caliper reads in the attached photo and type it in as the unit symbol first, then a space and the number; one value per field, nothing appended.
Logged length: mm 8.2
